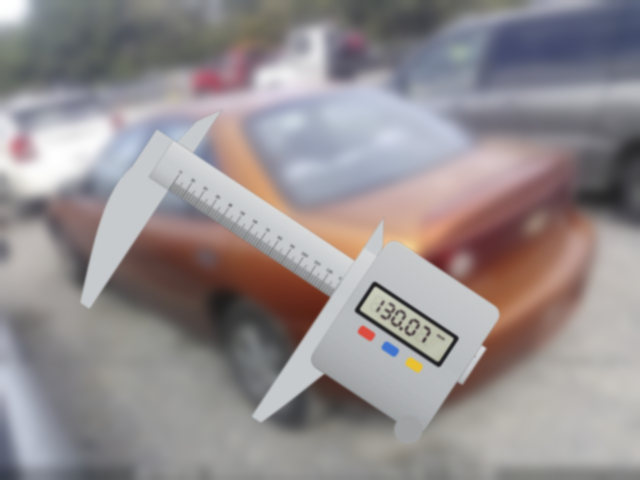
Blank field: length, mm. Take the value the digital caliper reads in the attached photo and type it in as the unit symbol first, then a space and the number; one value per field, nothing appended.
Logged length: mm 130.07
